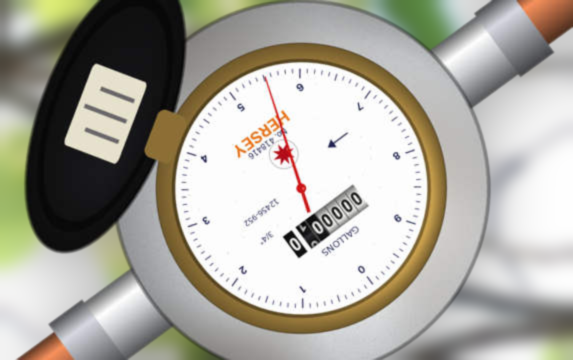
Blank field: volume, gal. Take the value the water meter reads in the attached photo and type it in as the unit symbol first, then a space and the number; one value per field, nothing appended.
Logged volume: gal 5.5
